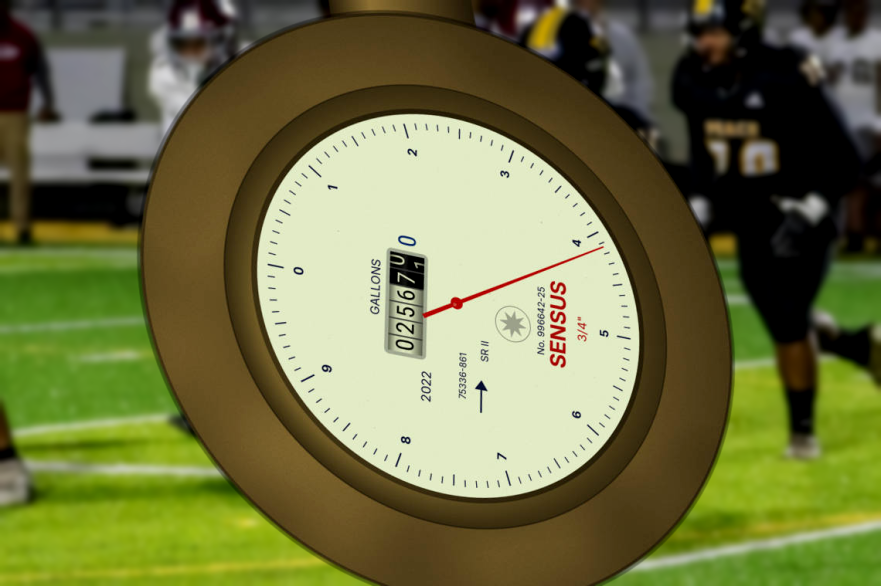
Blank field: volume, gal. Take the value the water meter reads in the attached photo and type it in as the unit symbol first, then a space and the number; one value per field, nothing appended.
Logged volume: gal 256704.1
